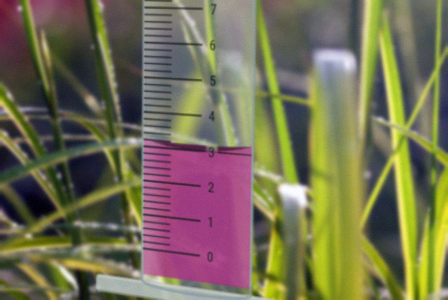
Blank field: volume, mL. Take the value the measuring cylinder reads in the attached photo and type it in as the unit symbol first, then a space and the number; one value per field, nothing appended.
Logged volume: mL 3
